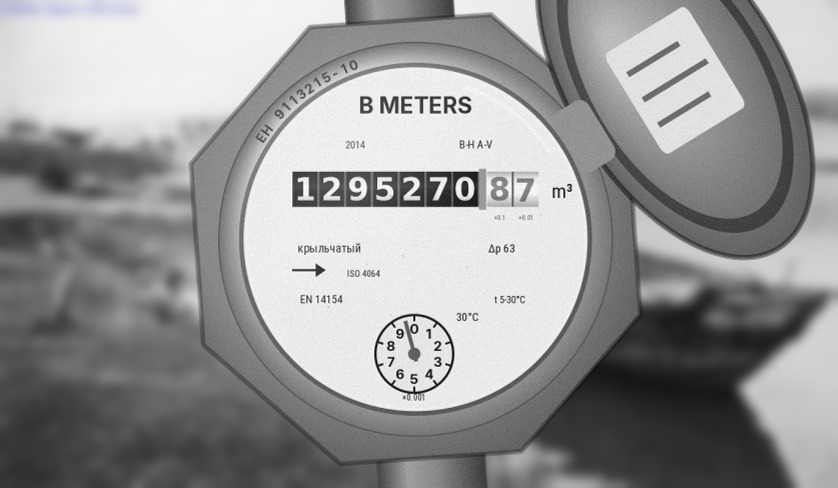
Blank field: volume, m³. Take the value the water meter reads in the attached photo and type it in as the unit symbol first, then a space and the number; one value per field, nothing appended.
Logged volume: m³ 1295270.869
